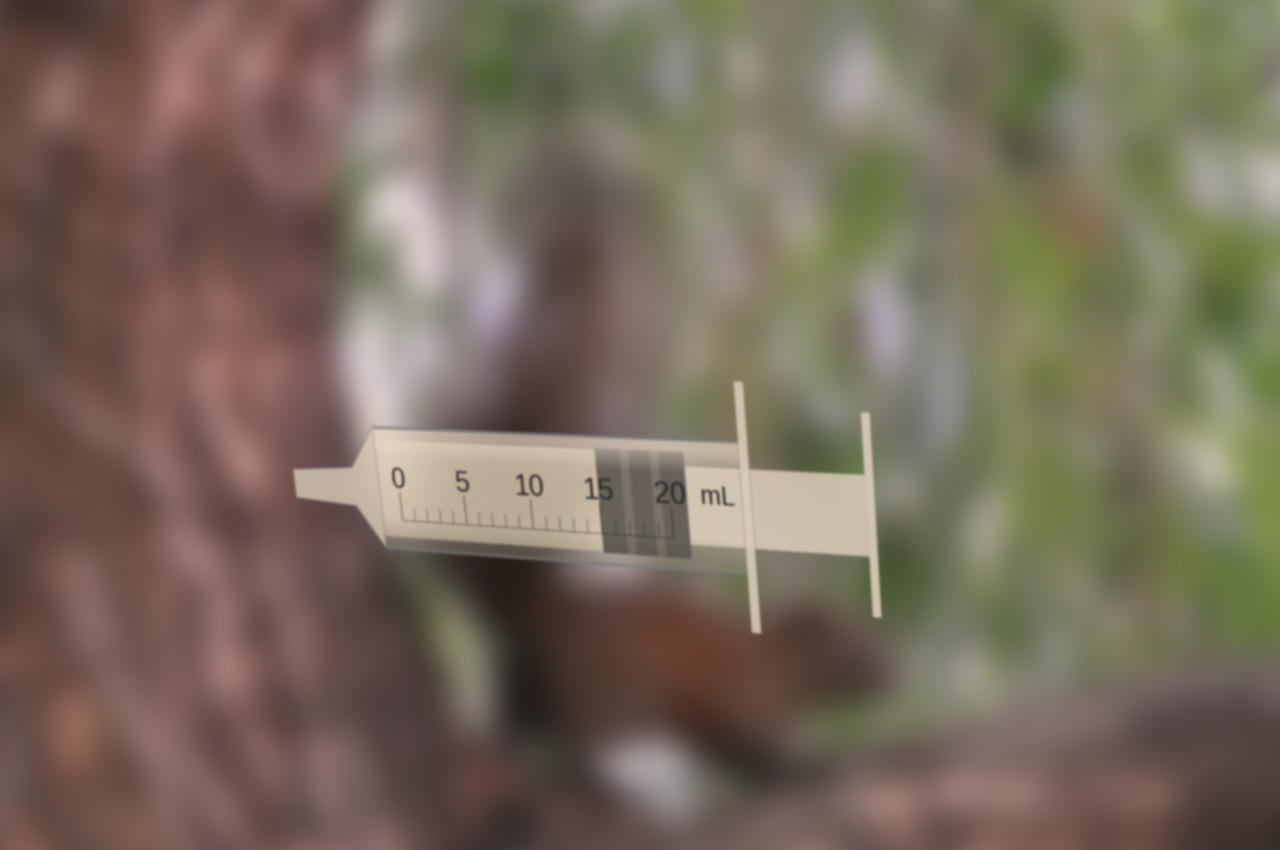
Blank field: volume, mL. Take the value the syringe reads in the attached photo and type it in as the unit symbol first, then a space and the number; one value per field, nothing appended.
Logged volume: mL 15
